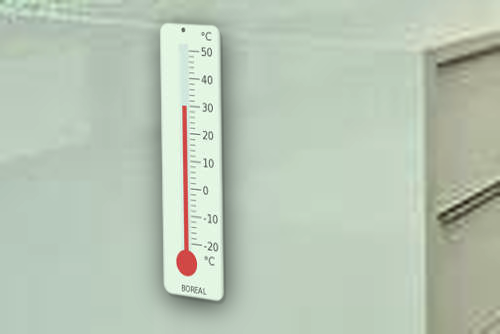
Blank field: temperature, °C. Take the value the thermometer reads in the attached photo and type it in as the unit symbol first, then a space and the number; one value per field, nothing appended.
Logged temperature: °C 30
